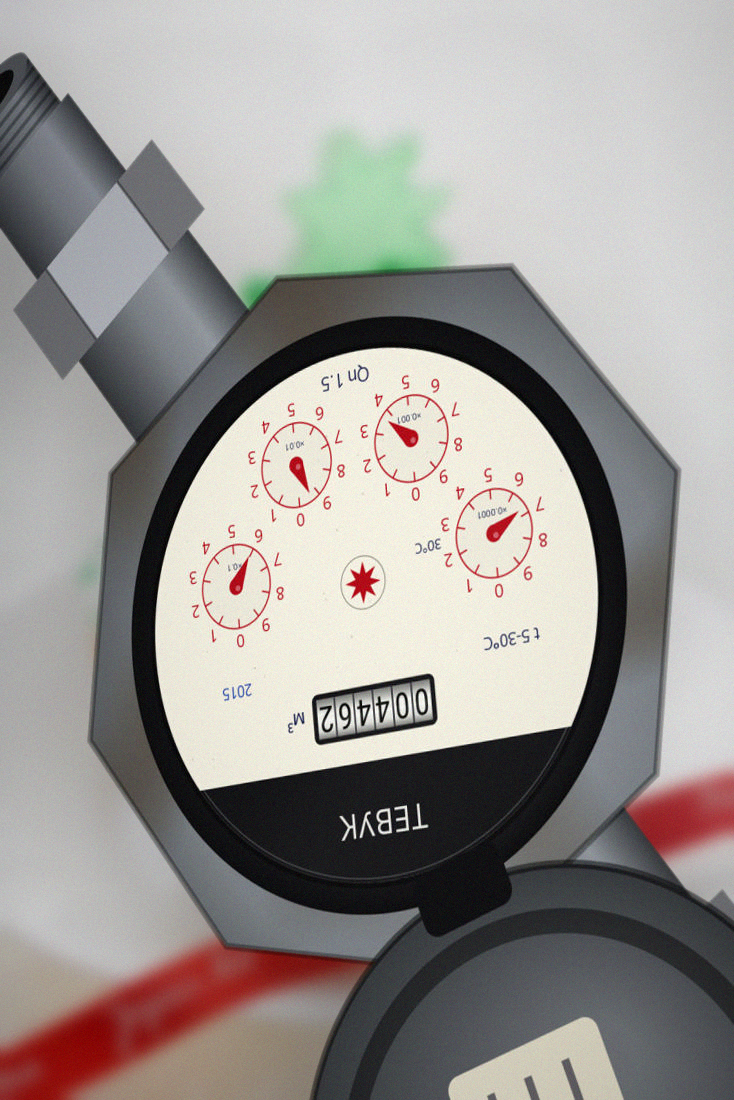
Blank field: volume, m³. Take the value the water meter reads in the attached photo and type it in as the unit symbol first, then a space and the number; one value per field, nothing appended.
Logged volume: m³ 4462.5936
